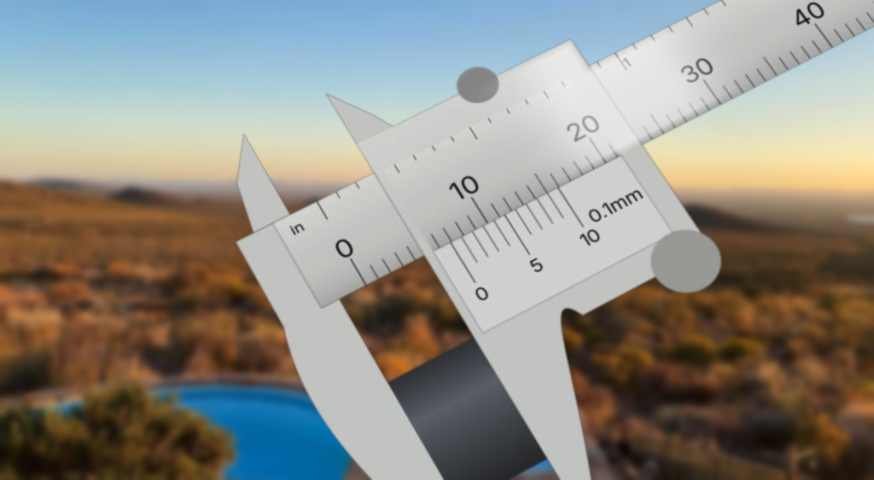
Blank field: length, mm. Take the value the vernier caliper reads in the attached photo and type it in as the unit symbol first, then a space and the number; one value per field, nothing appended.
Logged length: mm 6.9
